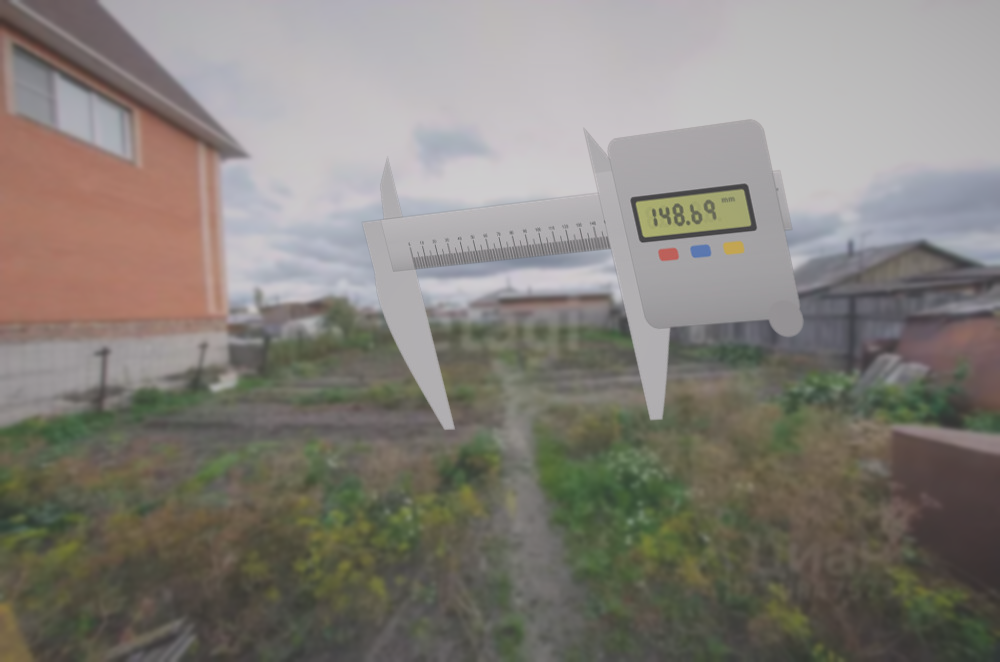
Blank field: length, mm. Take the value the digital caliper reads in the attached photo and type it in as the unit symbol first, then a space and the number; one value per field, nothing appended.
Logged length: mm 148.69
